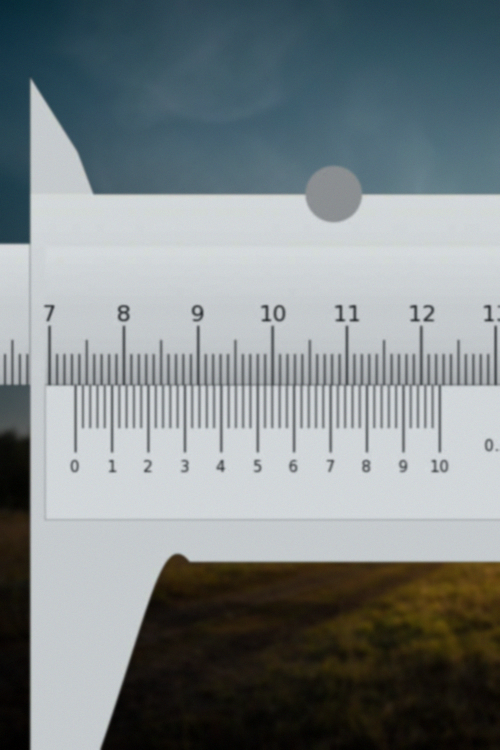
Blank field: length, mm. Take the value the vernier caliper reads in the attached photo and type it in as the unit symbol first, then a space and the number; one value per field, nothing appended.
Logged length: mm 73.5
